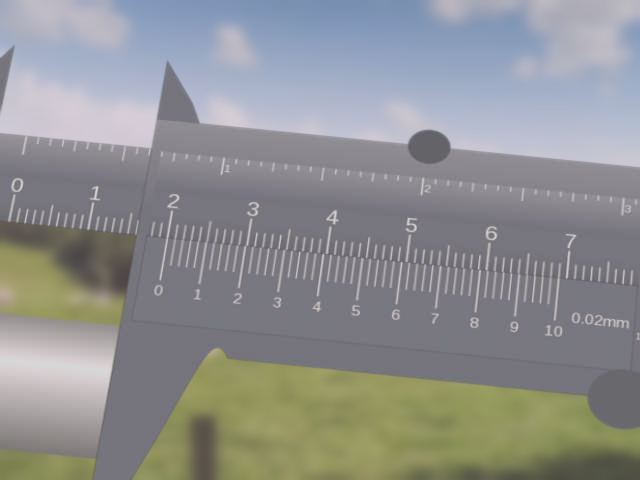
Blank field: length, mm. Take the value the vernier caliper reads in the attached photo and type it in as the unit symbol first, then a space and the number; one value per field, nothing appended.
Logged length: mm 20.0
